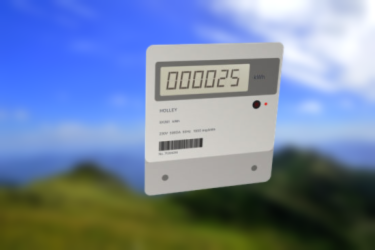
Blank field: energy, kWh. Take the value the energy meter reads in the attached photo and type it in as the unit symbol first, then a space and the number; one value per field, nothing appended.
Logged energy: kWh 25
